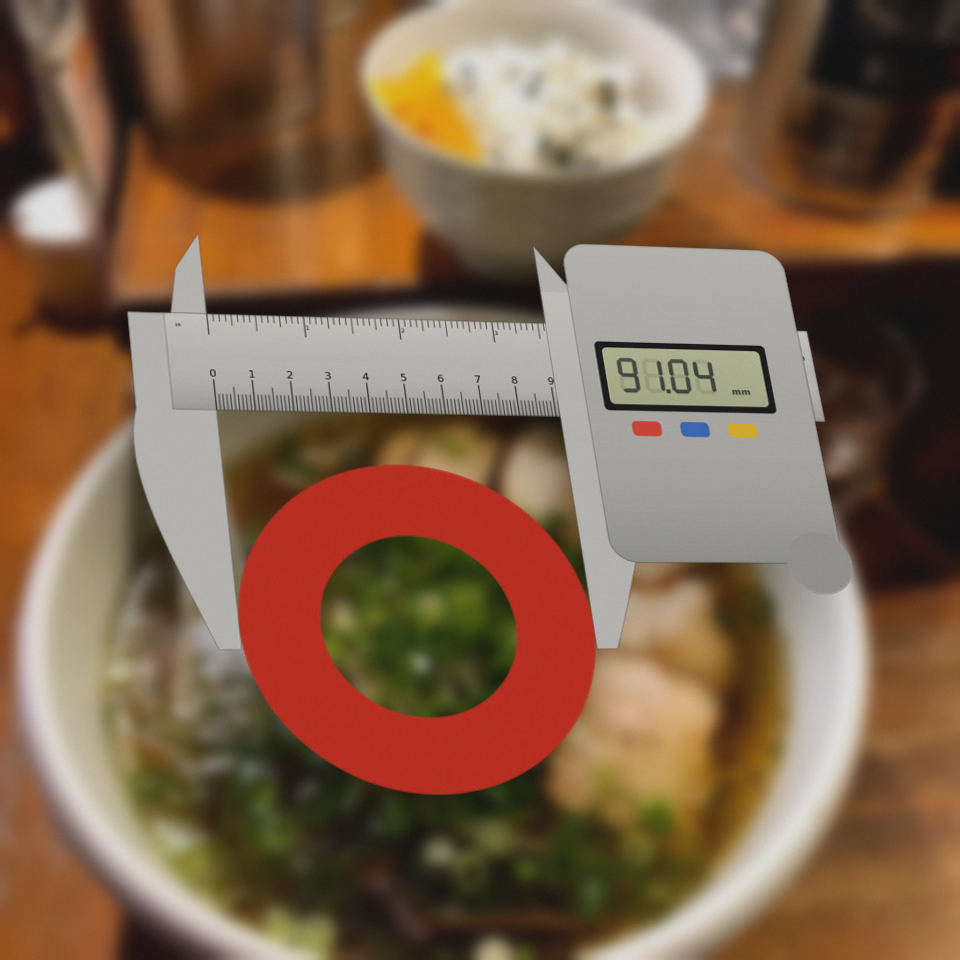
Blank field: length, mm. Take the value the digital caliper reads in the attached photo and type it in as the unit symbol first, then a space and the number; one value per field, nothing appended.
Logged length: mm 91.04
